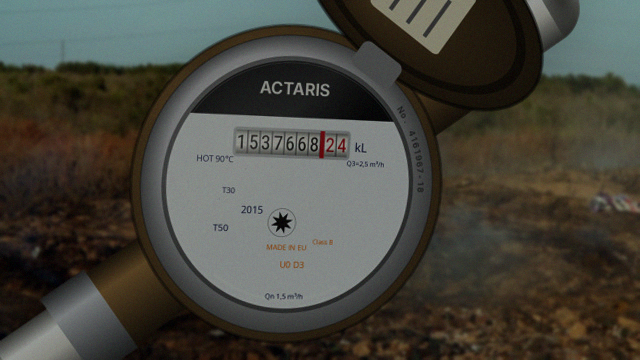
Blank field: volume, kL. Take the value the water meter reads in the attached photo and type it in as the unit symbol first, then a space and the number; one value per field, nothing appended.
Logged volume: kL 1537668.24
